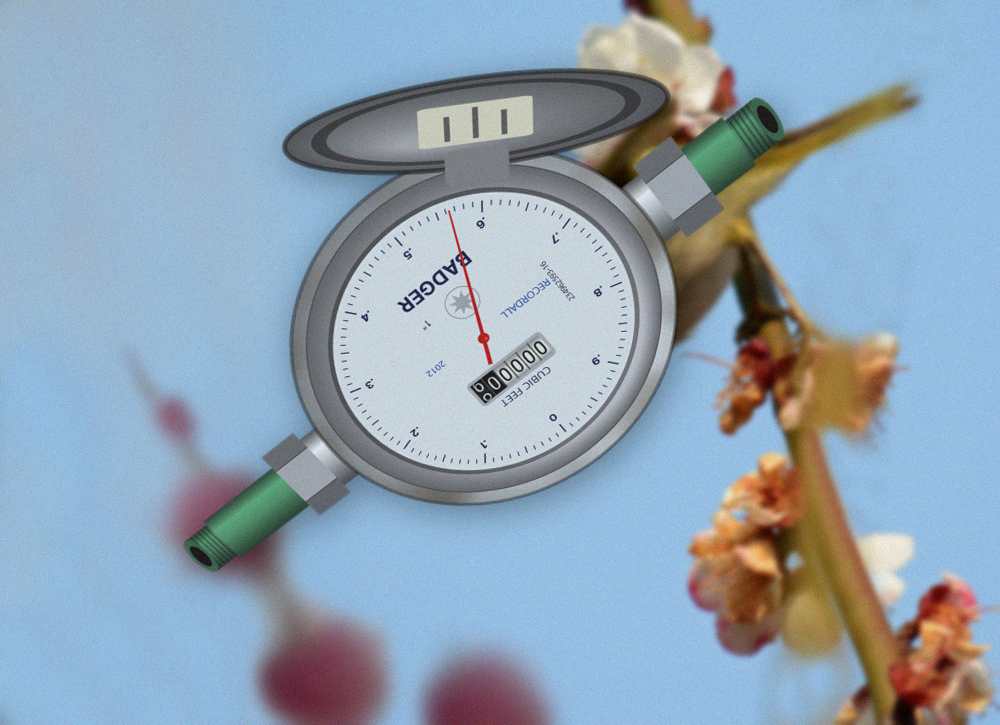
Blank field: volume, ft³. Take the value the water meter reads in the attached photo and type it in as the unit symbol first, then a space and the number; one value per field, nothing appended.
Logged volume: ft³ 8.56
